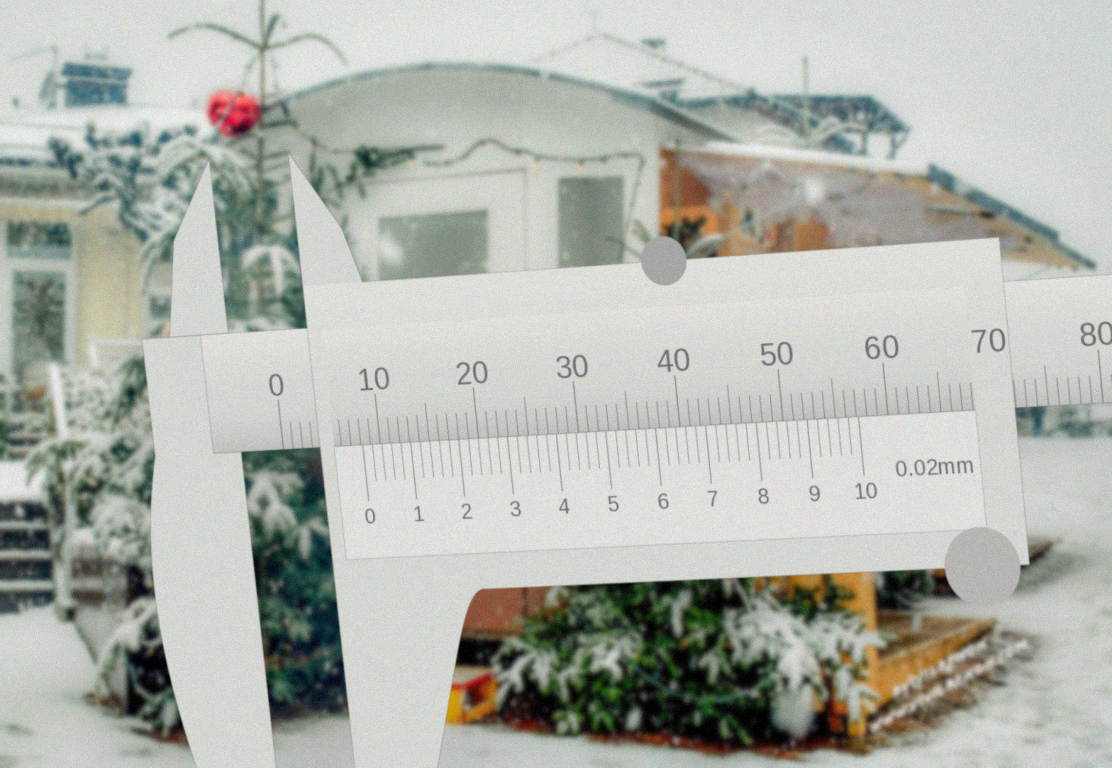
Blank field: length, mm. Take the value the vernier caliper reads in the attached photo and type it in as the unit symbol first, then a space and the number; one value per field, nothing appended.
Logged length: mm 8.2
